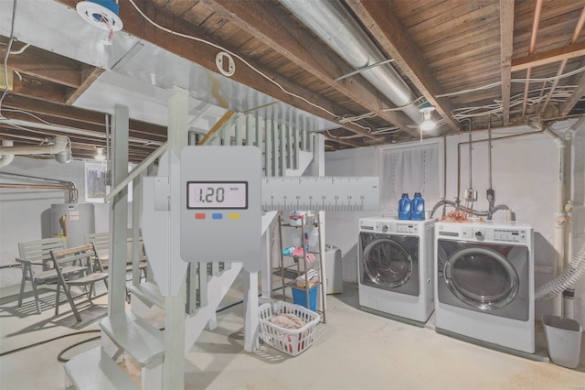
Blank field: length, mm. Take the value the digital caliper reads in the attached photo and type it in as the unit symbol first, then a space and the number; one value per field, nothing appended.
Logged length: mm 1.20
